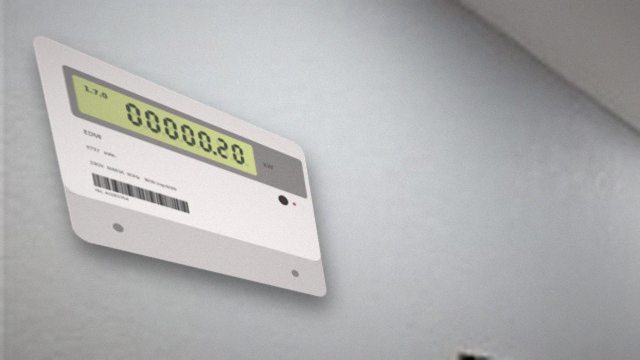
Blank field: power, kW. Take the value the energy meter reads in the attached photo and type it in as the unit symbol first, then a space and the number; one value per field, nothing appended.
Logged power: kW 0.20
